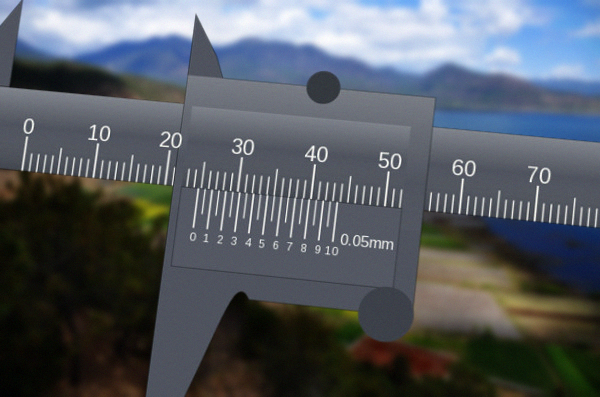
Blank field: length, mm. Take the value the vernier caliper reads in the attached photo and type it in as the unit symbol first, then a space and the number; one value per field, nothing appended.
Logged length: mm 24.6
